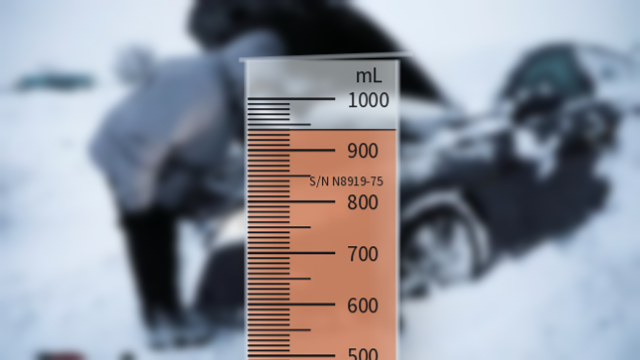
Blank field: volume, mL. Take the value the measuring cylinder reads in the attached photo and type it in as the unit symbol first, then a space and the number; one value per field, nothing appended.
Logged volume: mL 940
